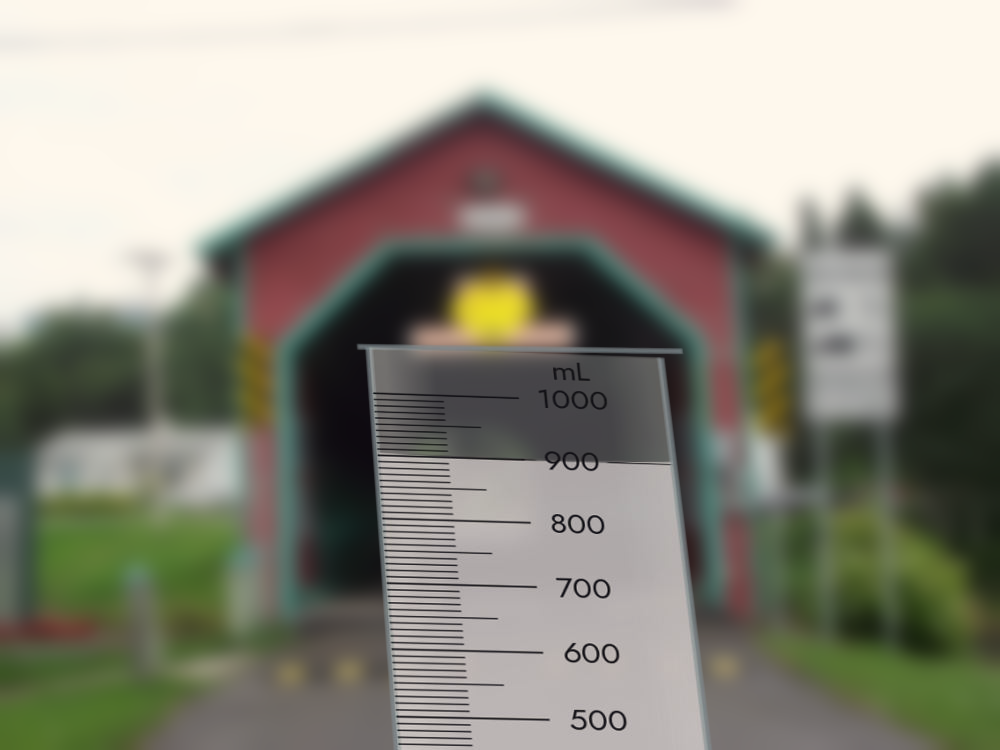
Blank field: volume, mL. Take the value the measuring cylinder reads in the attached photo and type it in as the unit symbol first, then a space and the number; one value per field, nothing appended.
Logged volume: mL 900
